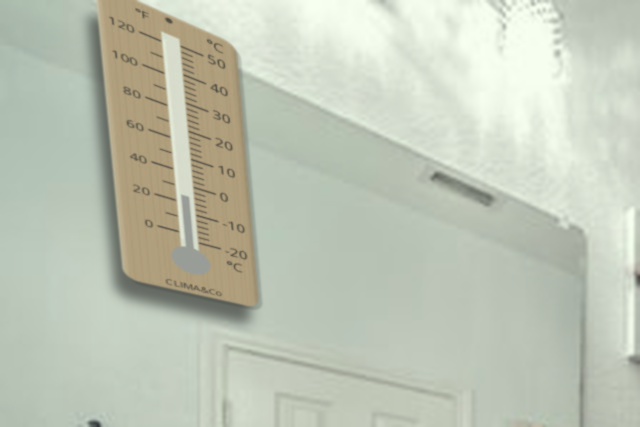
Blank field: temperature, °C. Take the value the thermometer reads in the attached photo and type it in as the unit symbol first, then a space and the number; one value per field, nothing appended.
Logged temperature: °C -4
